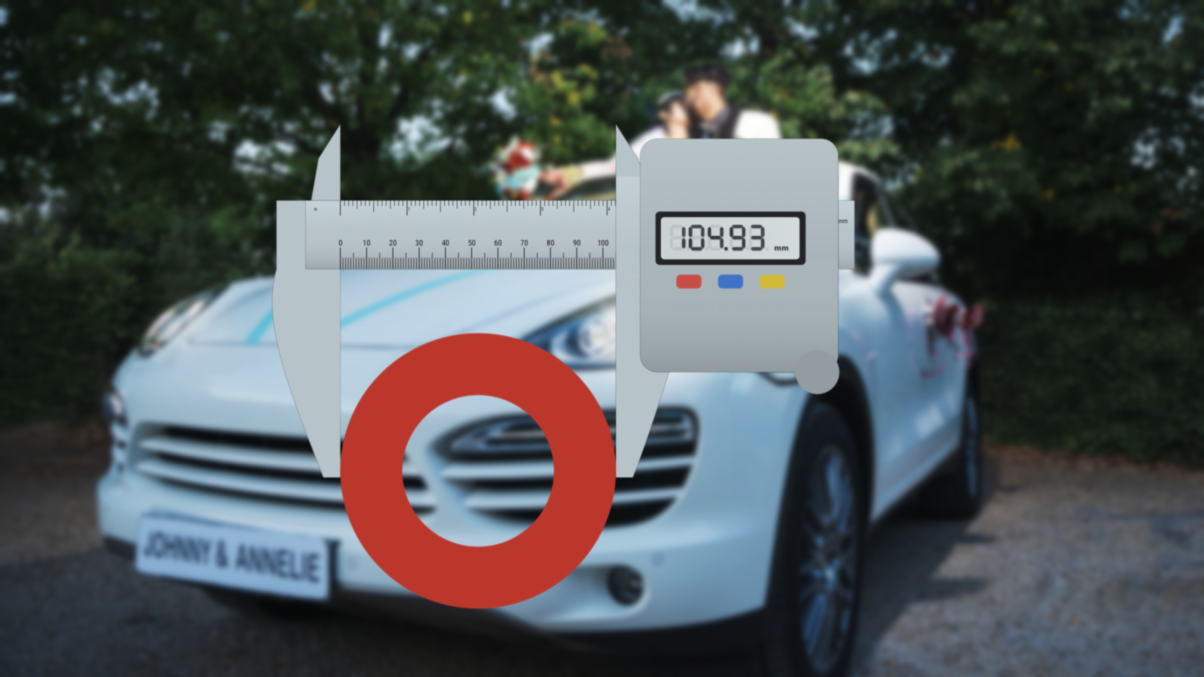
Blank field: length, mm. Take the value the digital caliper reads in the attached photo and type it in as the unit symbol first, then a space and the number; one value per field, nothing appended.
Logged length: mm 104.93
